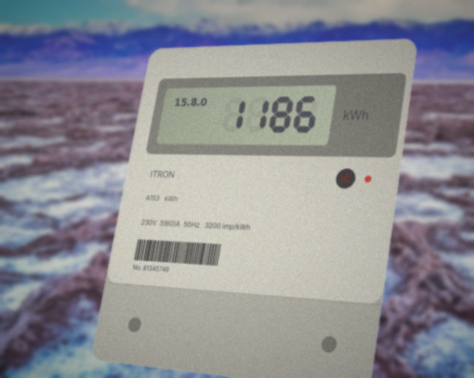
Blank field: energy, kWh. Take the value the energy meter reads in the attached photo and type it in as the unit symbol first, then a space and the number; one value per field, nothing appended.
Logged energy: kWh 1186
